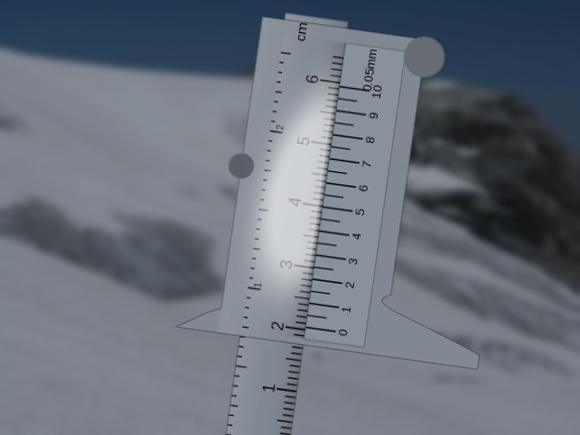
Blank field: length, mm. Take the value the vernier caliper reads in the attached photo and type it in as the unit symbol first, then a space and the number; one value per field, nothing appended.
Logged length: mm 20.4
